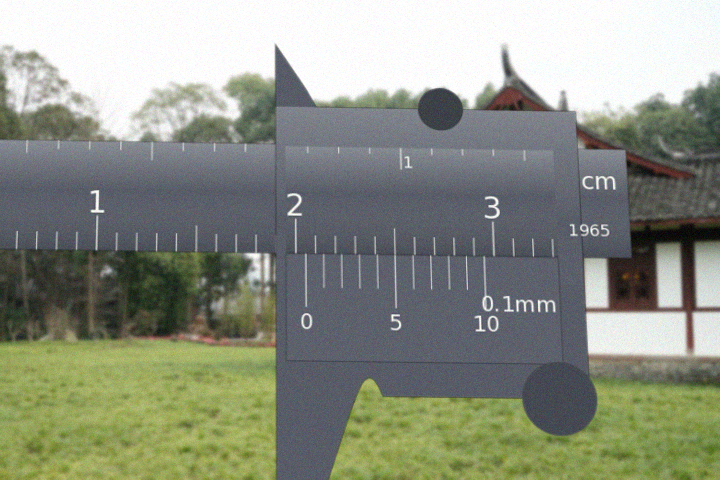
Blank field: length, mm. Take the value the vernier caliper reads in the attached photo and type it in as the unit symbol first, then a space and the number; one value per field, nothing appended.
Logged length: mm 20.5
